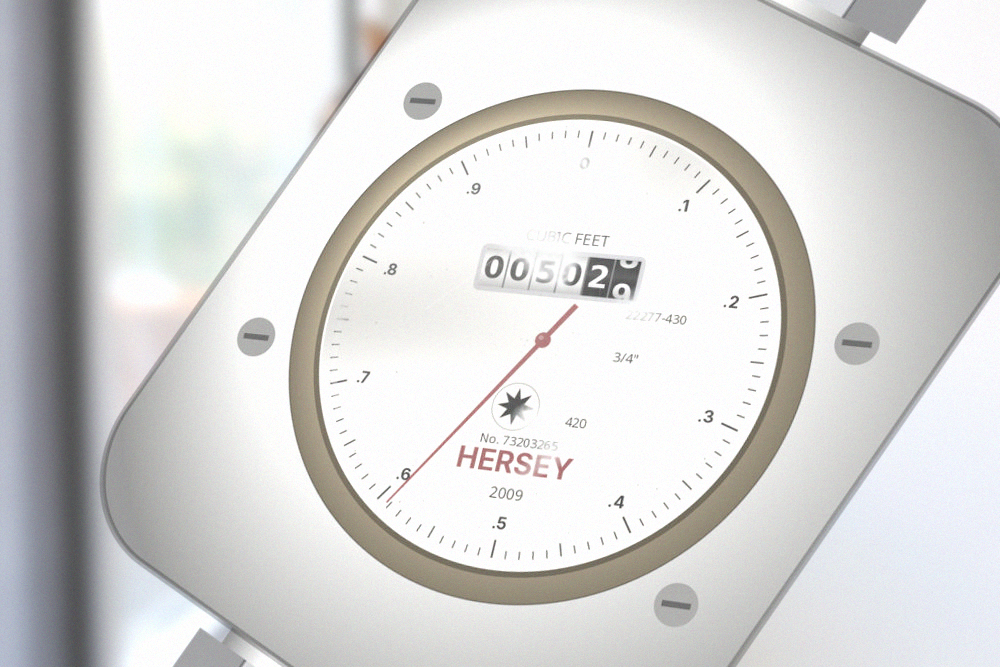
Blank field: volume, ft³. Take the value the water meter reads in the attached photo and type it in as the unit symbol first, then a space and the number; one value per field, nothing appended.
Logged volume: ft³ 5028.59
